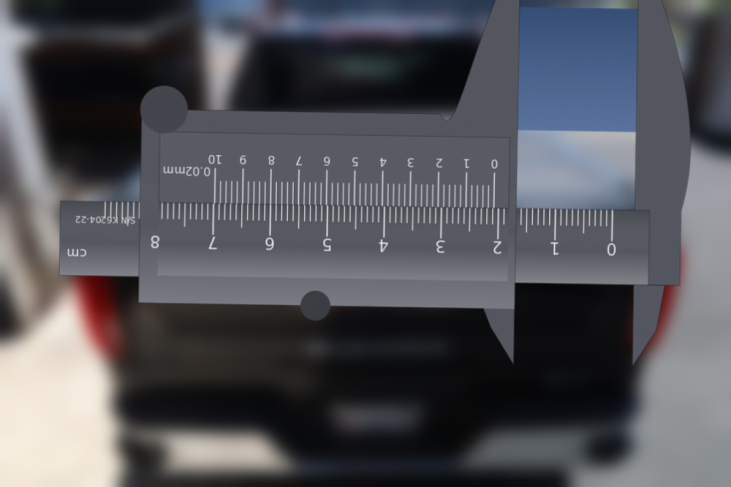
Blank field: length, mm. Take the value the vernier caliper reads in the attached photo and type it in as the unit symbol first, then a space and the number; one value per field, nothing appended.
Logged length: mm 20.8
